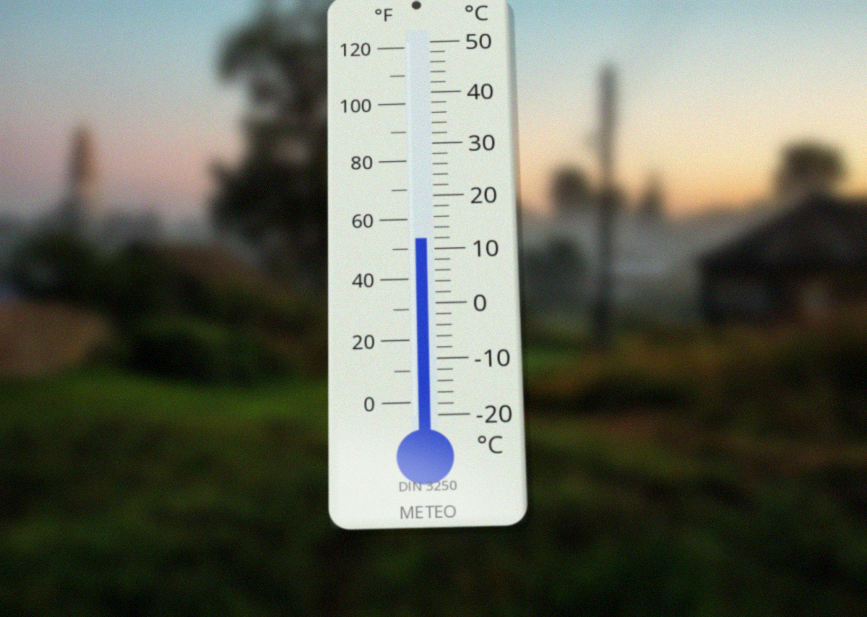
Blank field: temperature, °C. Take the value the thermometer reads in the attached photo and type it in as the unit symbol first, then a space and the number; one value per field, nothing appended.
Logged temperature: °C 12
